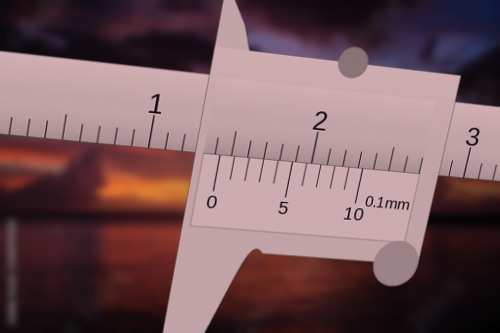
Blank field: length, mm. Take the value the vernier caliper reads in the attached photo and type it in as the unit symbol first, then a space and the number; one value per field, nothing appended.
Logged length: mm 14.3
